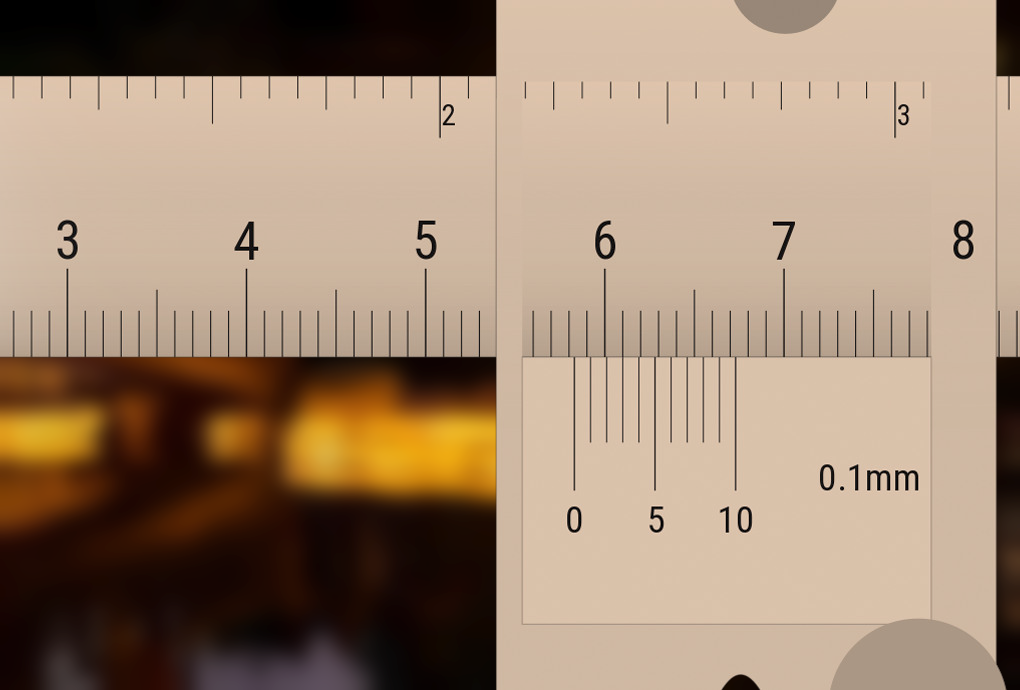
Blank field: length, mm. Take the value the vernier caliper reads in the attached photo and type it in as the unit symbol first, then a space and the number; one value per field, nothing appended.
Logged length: mm 58.3
